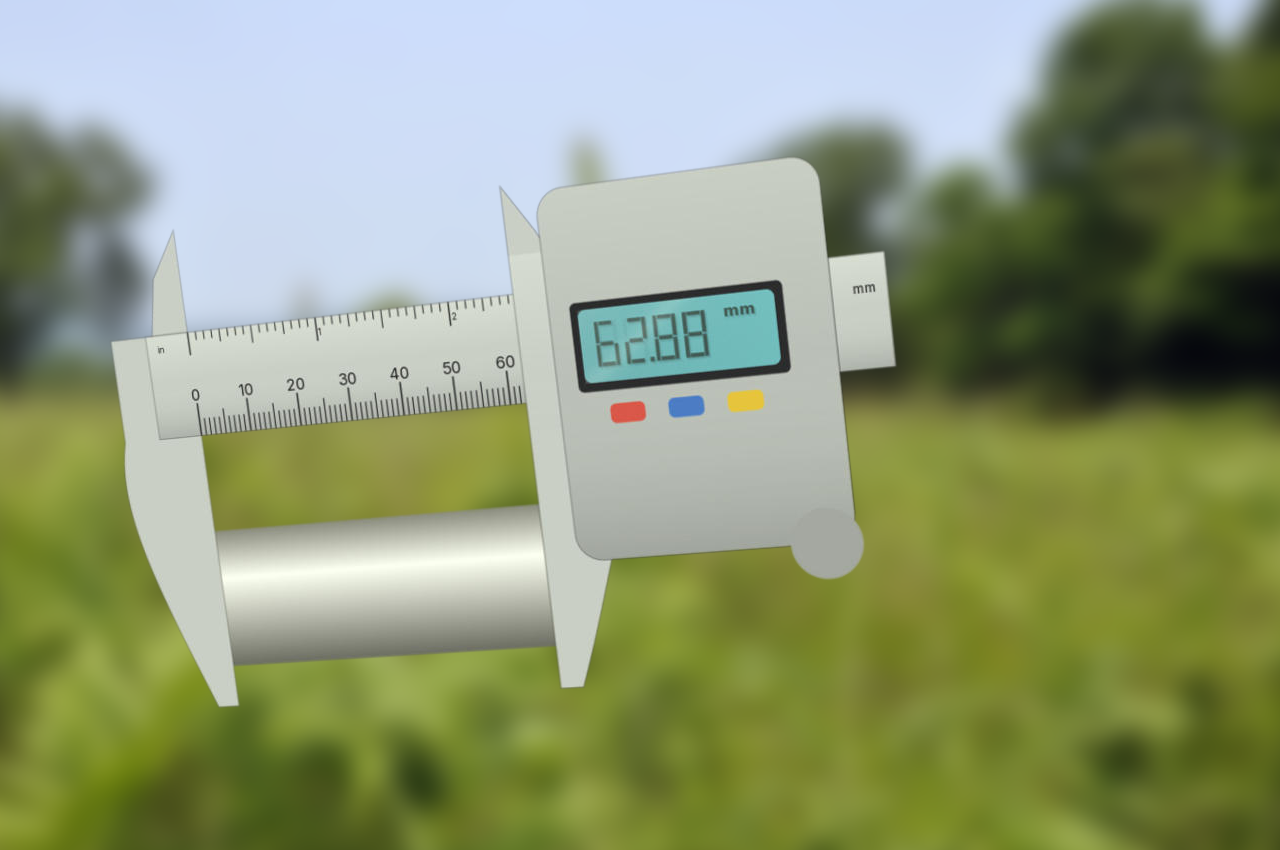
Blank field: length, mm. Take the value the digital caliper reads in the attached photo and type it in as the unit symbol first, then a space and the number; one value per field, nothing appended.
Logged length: mm 62.88
